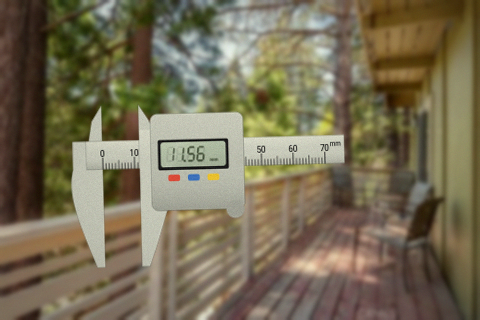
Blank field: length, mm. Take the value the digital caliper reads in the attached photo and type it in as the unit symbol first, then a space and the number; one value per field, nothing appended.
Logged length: mm 11.56
